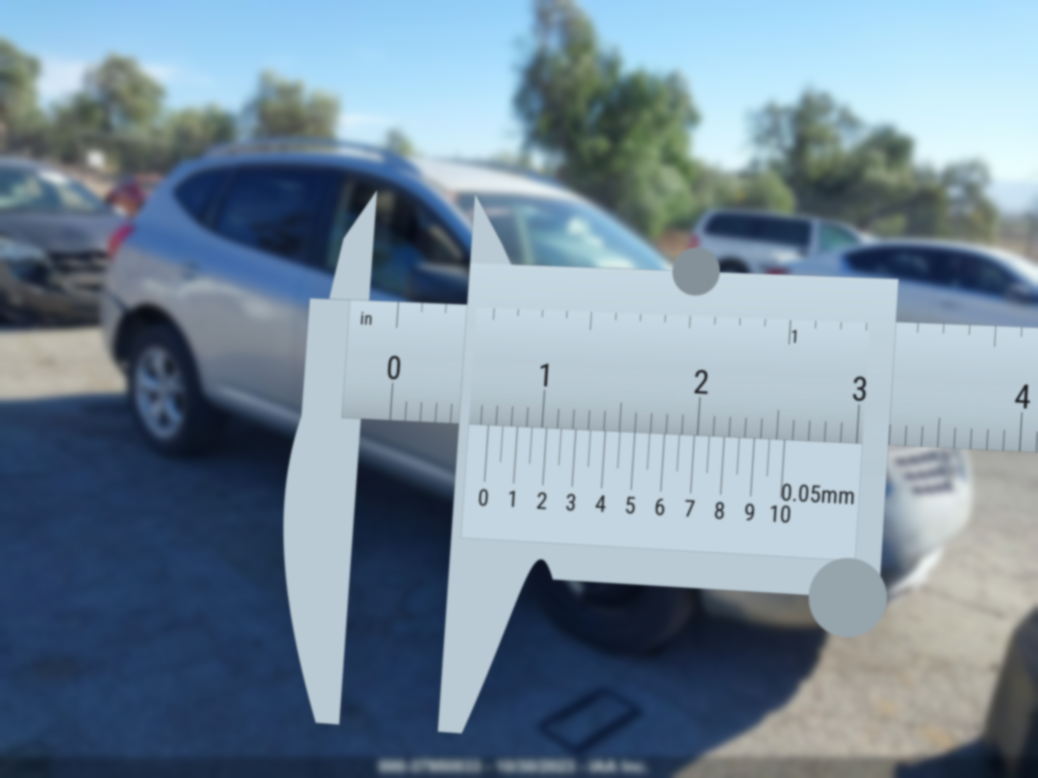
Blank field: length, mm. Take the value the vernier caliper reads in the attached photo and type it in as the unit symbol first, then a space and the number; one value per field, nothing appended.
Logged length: mm 6.5
